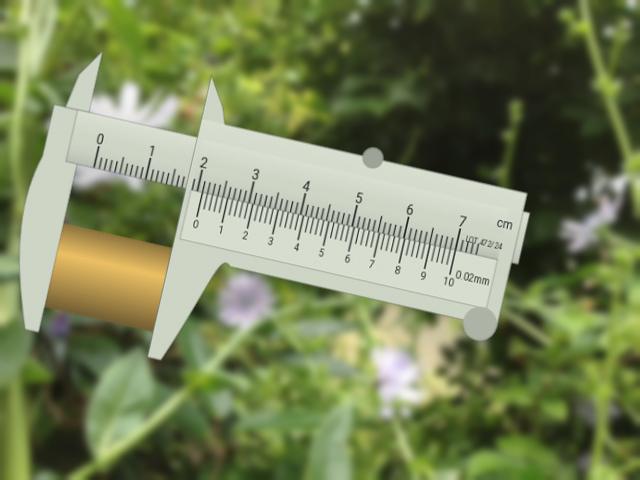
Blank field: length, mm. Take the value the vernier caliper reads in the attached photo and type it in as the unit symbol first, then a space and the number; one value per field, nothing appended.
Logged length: mm 21.0
